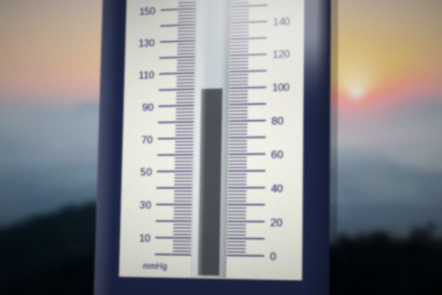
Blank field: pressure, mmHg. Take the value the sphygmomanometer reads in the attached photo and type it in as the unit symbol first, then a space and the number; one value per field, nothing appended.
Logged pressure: mmHg 100
